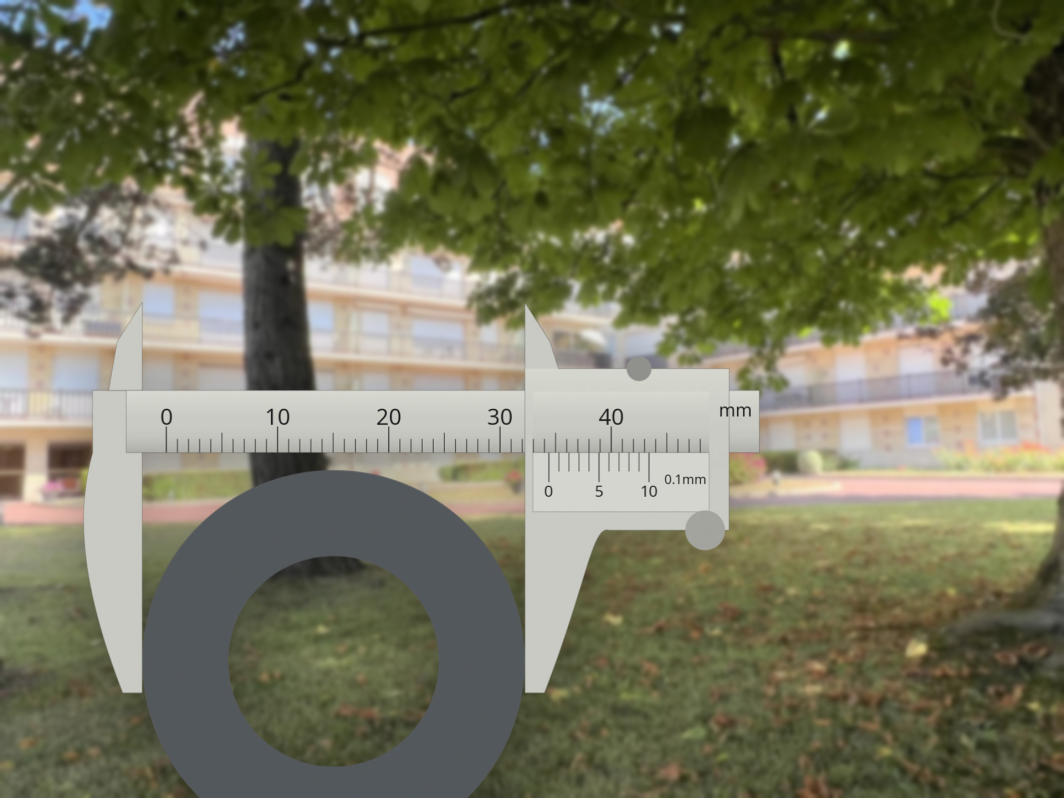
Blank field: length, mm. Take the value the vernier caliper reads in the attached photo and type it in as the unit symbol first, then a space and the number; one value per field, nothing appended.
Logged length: mm 34.4
